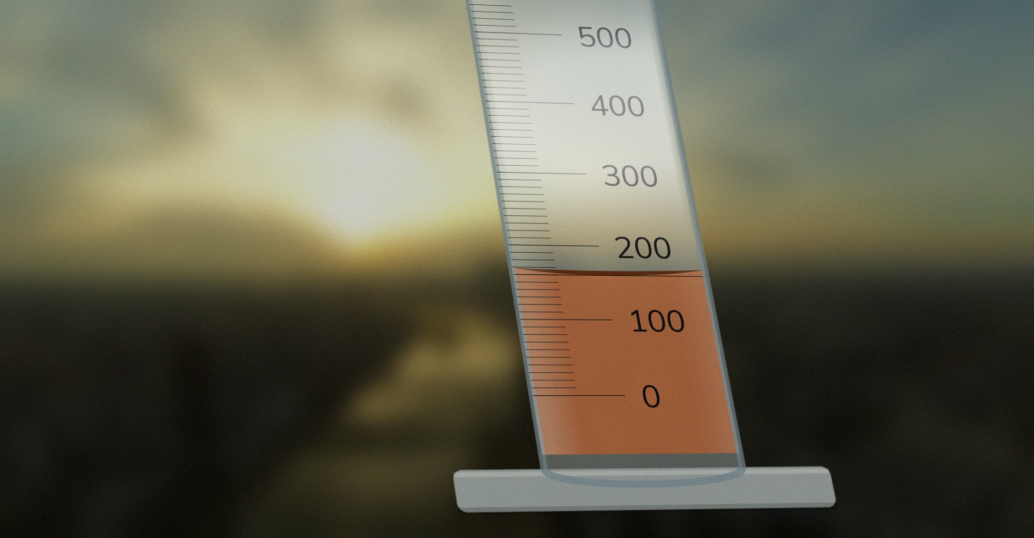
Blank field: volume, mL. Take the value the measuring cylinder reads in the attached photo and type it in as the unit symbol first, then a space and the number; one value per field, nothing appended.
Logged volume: mL 160
